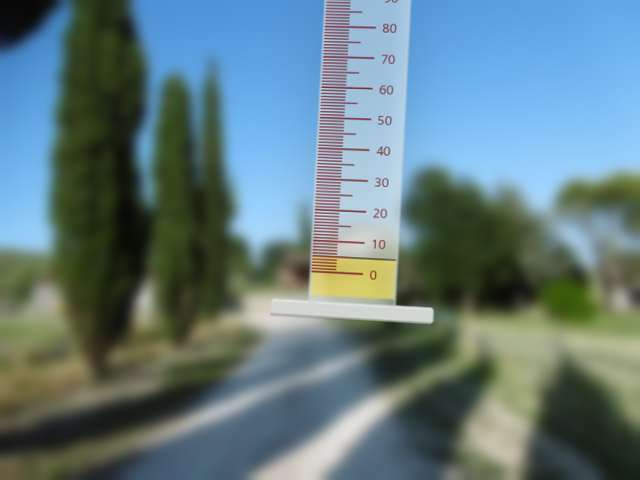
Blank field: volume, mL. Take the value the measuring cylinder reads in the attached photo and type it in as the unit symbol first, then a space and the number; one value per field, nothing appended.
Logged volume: mL 5
